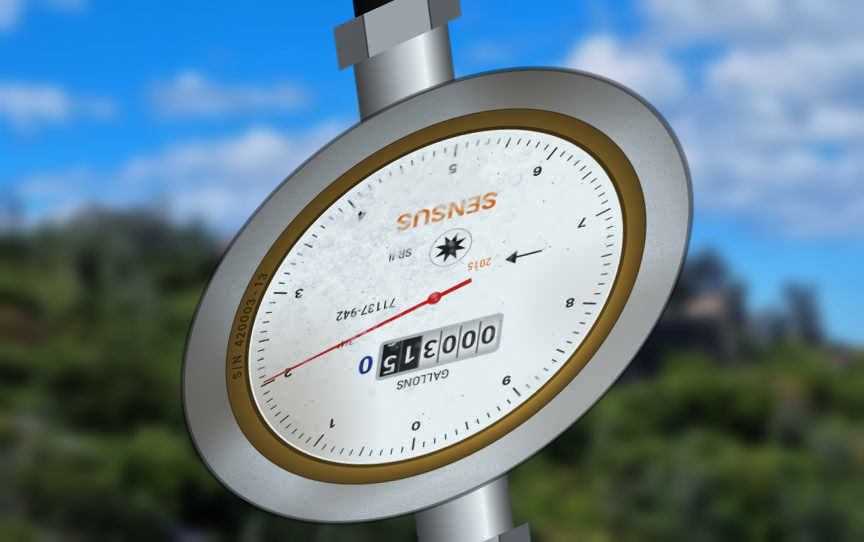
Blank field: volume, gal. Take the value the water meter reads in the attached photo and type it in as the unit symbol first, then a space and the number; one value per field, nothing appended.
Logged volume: gal 3152.0
